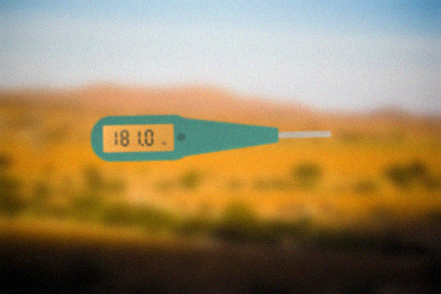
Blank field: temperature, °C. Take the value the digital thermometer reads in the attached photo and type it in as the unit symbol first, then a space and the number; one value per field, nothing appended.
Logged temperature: °C 181.0
